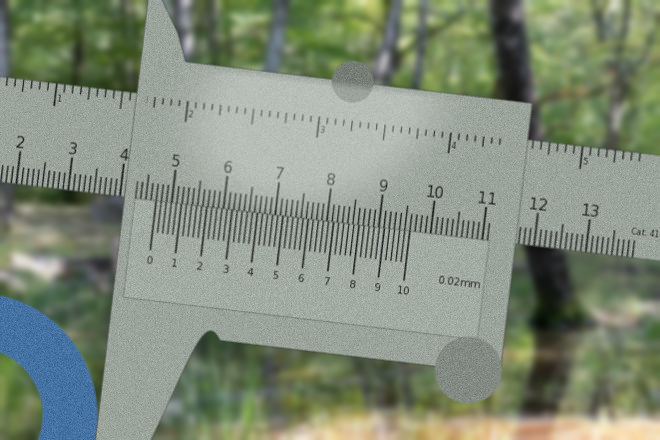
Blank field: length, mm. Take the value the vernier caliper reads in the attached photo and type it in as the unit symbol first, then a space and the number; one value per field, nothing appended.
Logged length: mm 47.0
